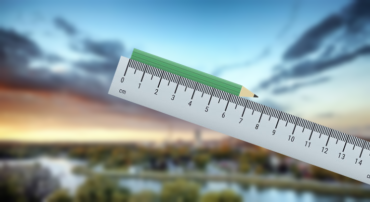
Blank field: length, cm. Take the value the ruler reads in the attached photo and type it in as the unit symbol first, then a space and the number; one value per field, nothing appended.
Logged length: cm 7.5
